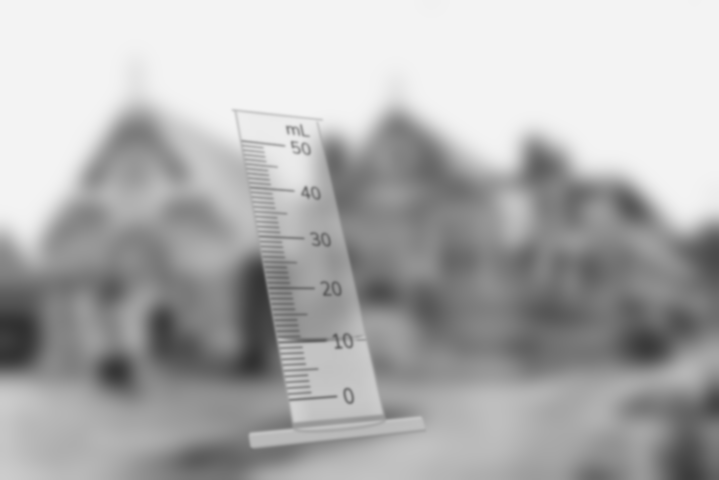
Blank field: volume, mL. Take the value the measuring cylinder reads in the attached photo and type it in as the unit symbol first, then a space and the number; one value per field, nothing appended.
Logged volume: mL 10
